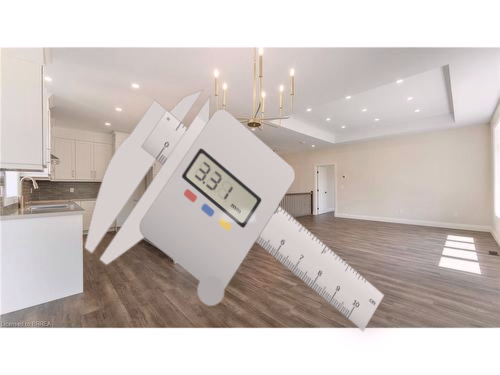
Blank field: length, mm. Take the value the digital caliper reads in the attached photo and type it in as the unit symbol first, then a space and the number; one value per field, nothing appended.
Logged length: mm 3.31
